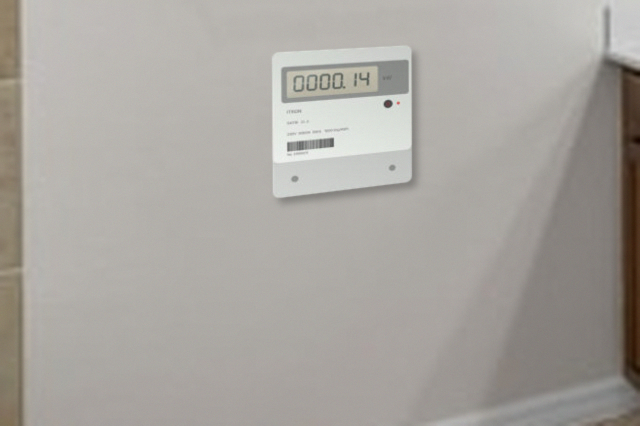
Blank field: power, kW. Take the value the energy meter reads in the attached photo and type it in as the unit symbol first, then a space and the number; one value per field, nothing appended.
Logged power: kW 0.14
